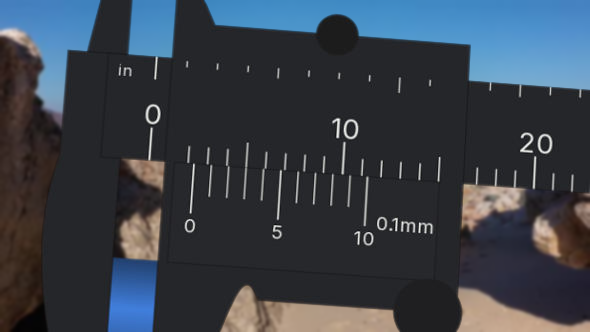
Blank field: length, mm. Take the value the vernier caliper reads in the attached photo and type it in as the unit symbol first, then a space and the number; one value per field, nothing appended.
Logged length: mm 2.3
